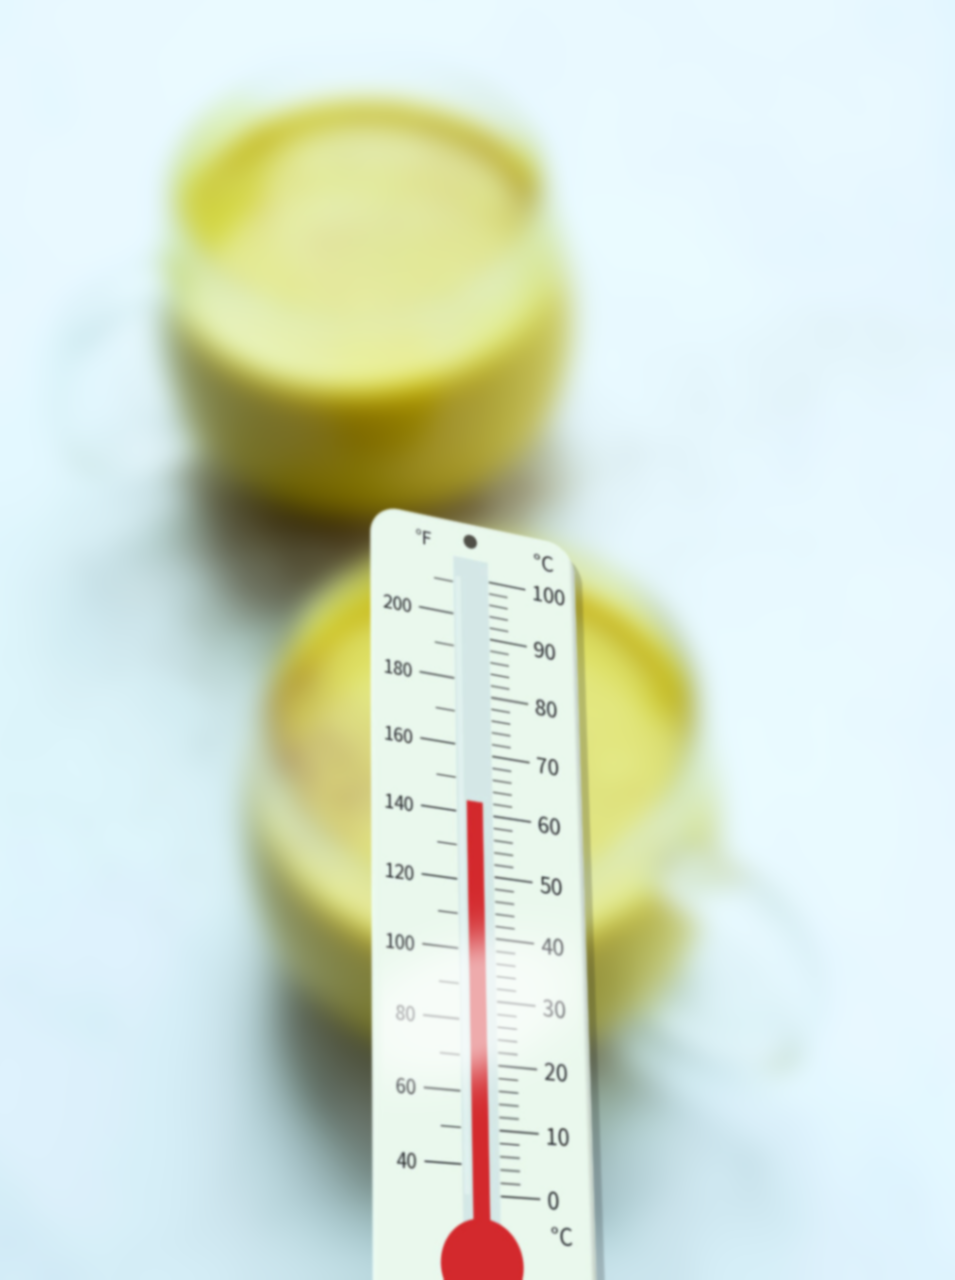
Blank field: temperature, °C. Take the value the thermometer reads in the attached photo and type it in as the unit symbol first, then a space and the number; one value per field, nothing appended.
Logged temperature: °C 62
